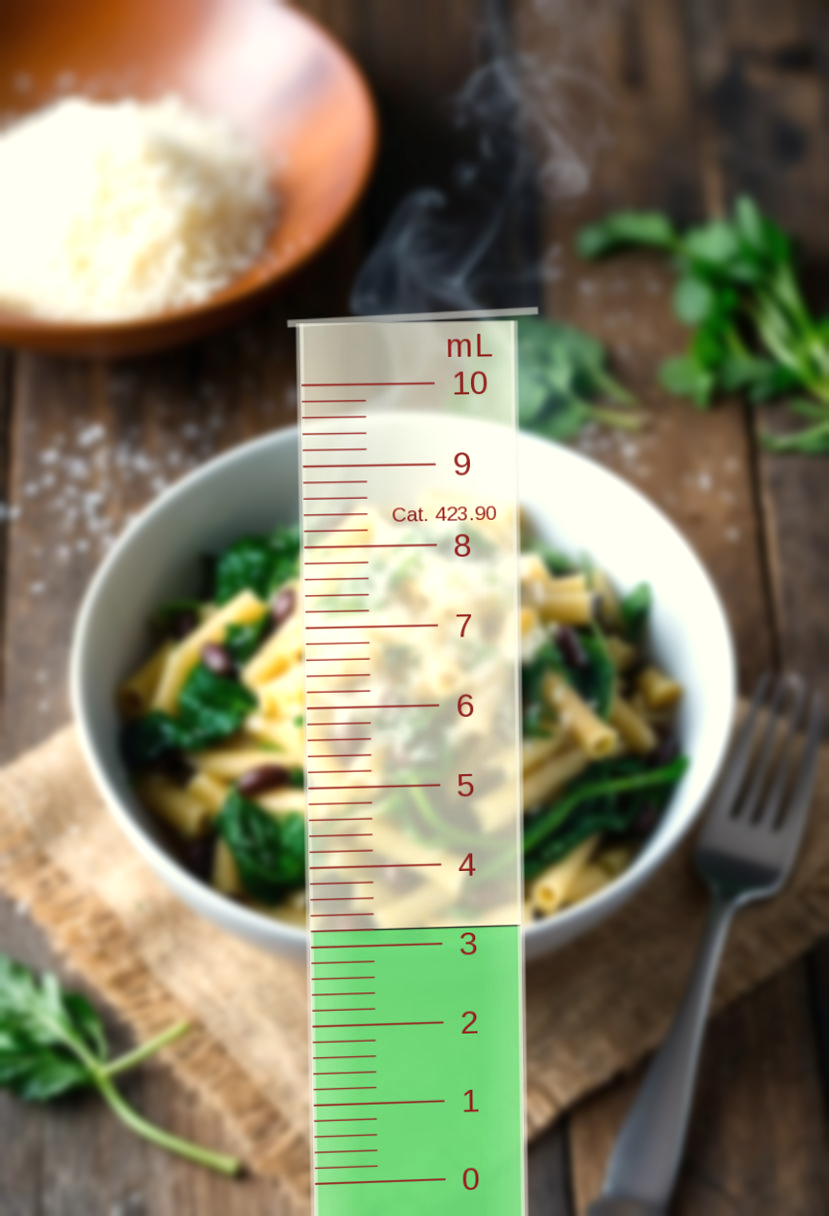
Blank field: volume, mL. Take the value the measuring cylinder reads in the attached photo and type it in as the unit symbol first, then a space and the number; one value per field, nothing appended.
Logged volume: mL 3.2
